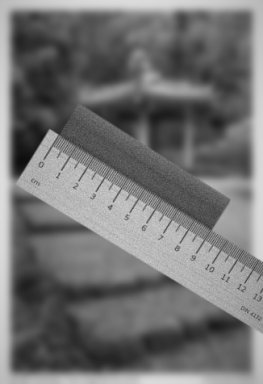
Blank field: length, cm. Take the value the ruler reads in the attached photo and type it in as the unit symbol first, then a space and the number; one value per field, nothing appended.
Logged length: cm 9
